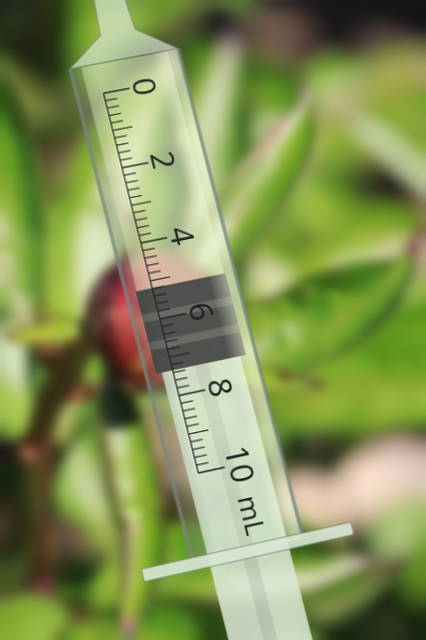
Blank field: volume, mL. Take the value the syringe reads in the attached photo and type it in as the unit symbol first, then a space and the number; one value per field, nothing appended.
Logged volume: mL 5.2
